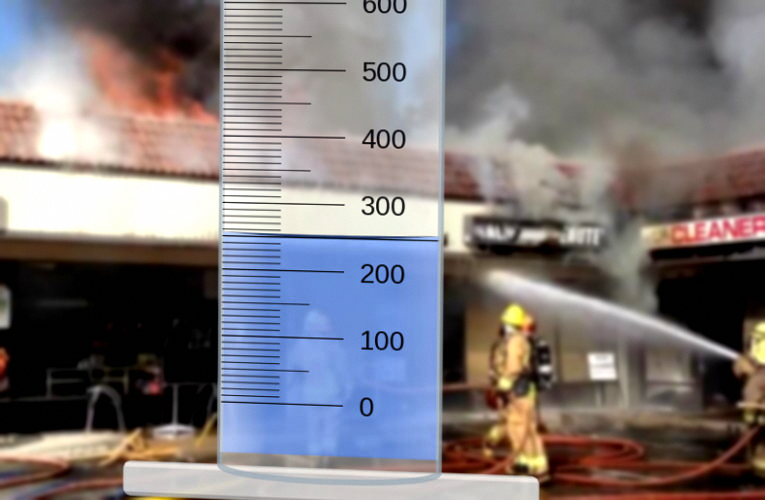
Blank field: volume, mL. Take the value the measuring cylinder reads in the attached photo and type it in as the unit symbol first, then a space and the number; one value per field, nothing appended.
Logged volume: mL 250
